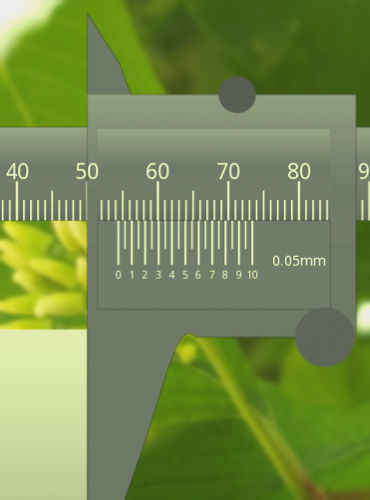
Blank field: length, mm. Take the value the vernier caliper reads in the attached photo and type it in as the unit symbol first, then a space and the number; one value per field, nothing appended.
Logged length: mm 54.4
